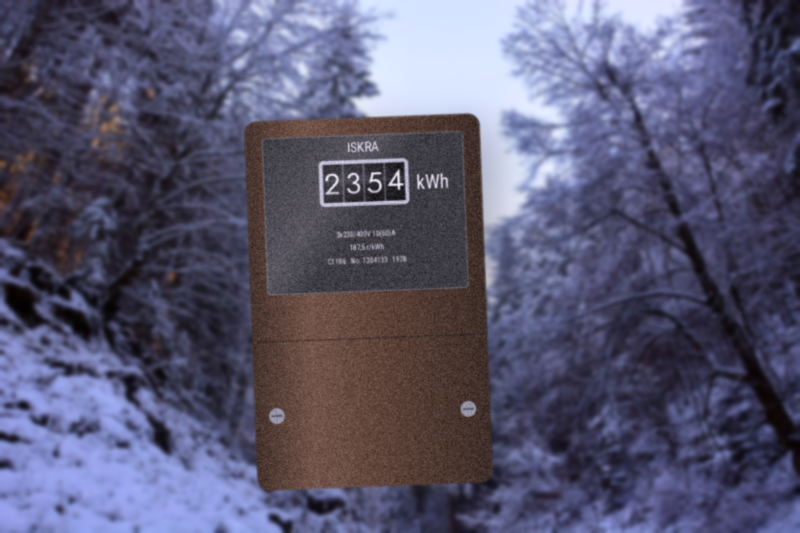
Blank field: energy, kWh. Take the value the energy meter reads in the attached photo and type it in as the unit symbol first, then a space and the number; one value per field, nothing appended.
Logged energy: kWh 2354
